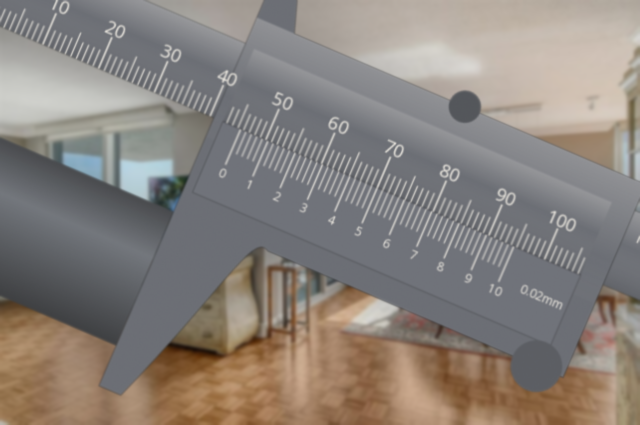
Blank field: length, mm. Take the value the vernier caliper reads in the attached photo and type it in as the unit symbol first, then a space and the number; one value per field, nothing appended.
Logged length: mm 45.5
